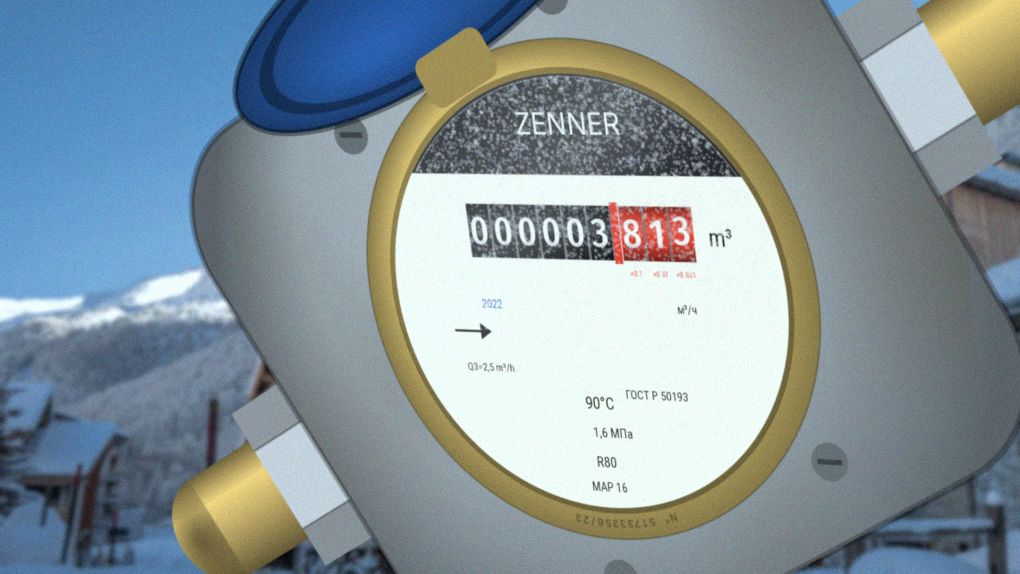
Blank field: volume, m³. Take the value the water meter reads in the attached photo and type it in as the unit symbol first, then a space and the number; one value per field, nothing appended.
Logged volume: m³ 3.813
